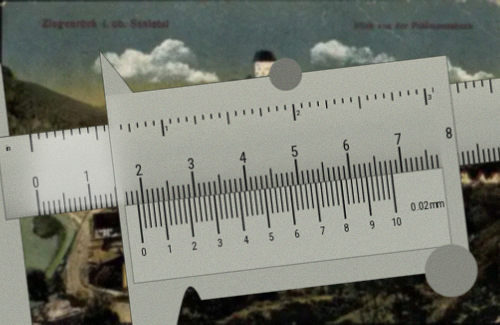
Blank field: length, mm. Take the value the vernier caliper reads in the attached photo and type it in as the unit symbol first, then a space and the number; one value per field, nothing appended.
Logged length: mm 19.0
